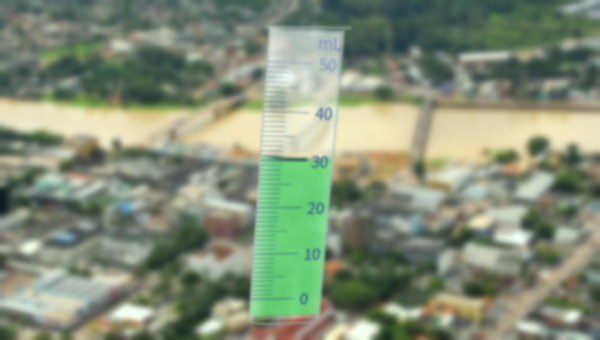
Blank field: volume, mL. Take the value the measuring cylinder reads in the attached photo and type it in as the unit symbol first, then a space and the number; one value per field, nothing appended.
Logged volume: mL 30
